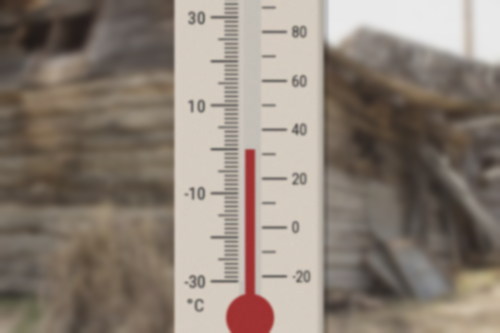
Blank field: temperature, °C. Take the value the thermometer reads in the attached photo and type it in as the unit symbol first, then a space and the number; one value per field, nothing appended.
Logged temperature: °C 0
